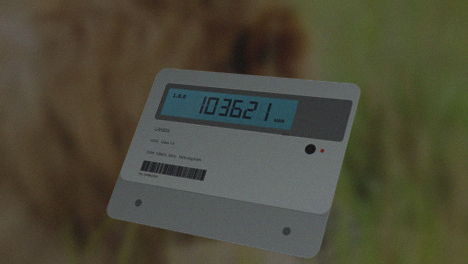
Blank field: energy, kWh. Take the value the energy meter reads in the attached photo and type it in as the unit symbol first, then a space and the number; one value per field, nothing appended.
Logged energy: kWh 103621
